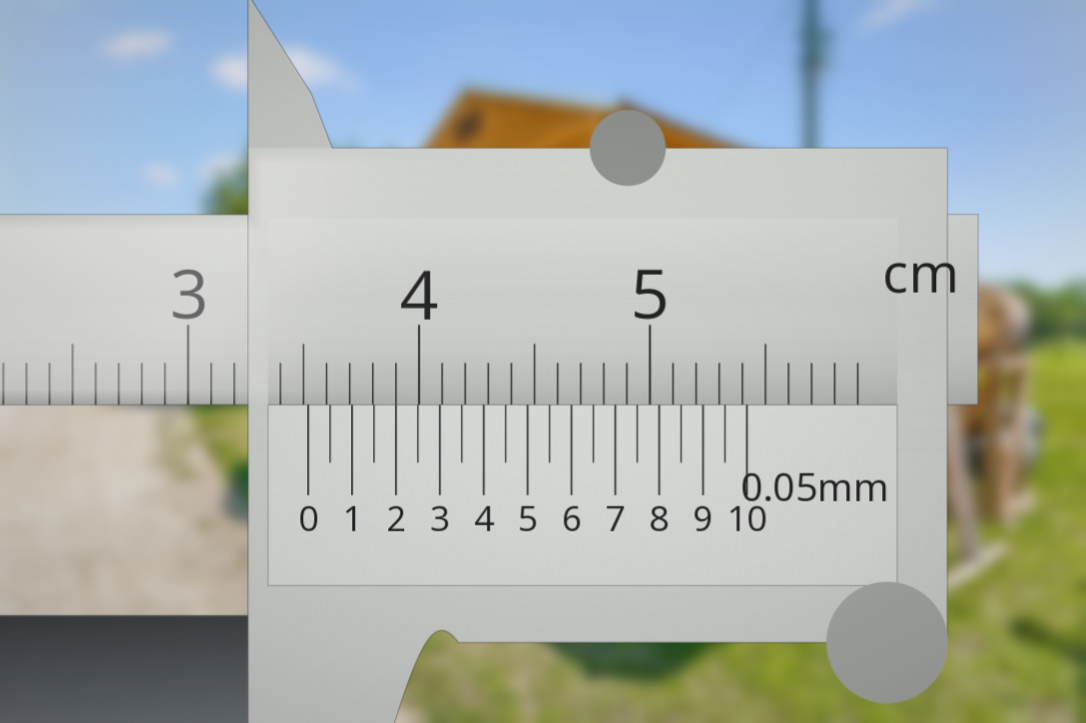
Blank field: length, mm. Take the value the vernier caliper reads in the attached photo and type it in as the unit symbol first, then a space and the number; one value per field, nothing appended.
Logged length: mm 35.2
